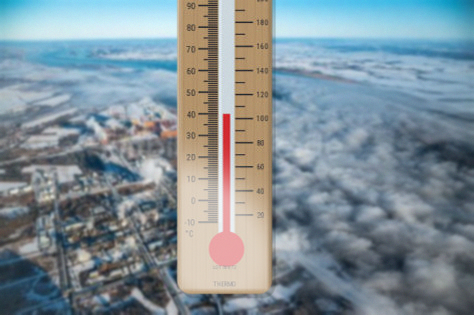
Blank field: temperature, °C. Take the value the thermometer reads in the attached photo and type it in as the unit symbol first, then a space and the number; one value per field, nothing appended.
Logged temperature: °C 40
